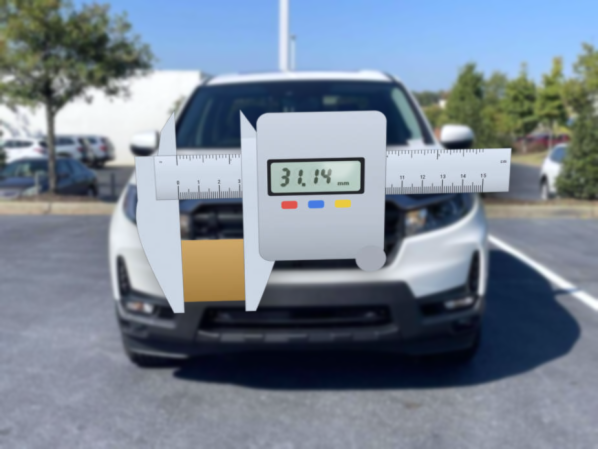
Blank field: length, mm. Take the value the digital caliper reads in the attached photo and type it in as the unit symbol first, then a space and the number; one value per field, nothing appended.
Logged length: mm 31.14
